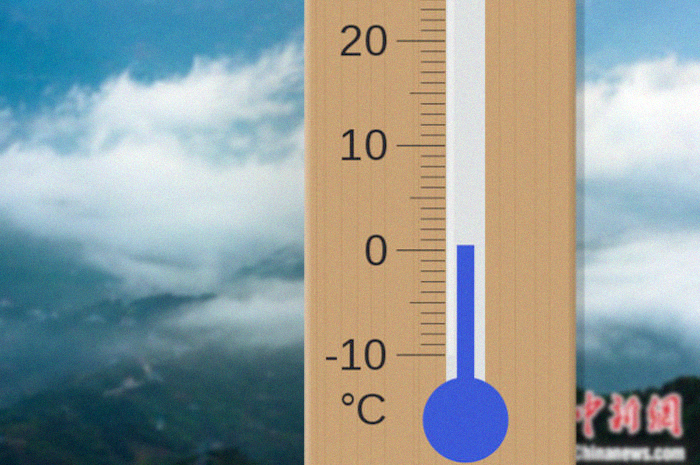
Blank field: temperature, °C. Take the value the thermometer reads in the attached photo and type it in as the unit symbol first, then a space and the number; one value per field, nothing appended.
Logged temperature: °C 0.5
